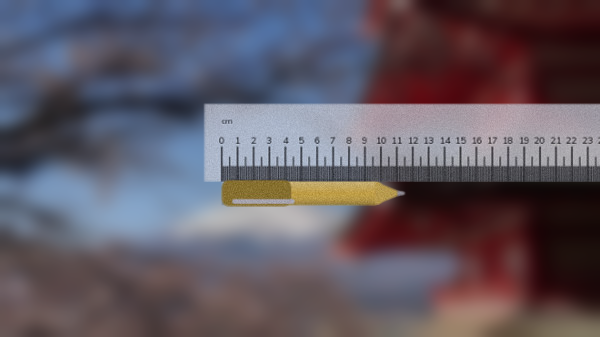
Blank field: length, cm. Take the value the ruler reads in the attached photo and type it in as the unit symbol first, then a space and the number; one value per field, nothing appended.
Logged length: cm 11.5
